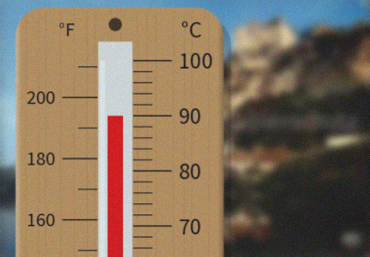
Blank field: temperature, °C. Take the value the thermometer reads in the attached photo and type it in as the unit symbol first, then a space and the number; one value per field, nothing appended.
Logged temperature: °C 90
